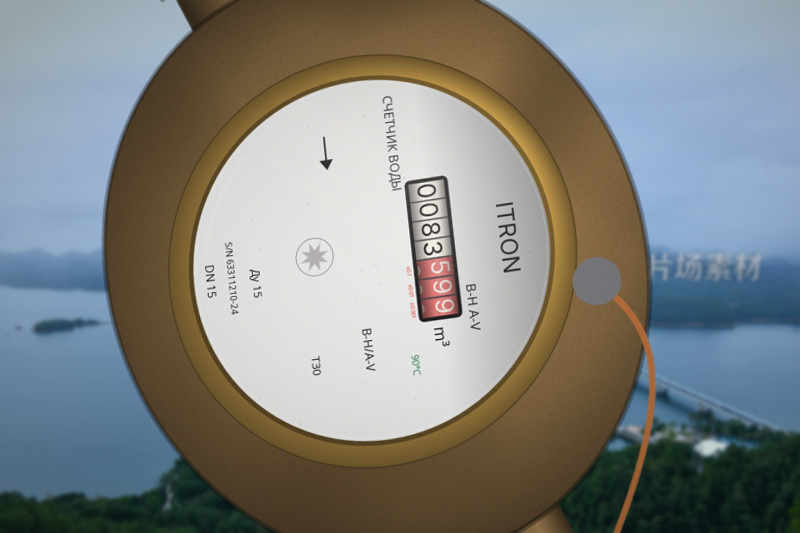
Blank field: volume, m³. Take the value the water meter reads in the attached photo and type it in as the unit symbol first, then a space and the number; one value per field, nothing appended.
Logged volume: m³ 83.599
